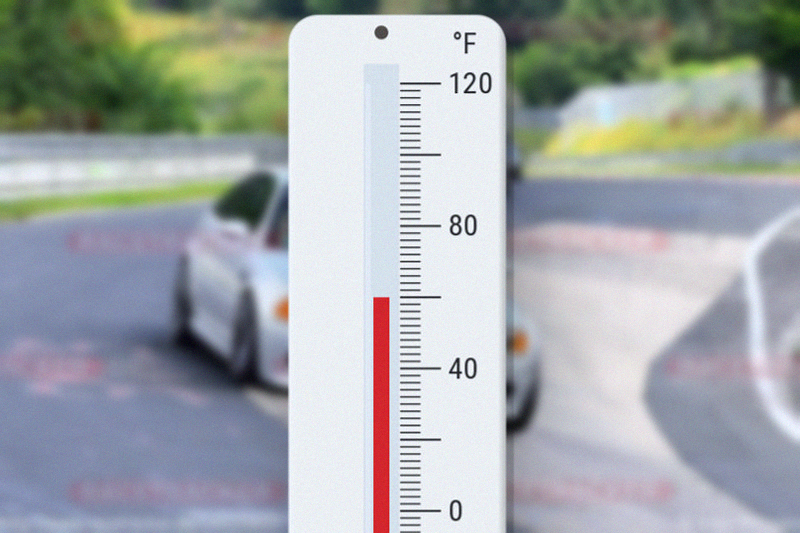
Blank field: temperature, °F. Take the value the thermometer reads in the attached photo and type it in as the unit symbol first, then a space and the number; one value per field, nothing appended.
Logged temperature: °F 60
